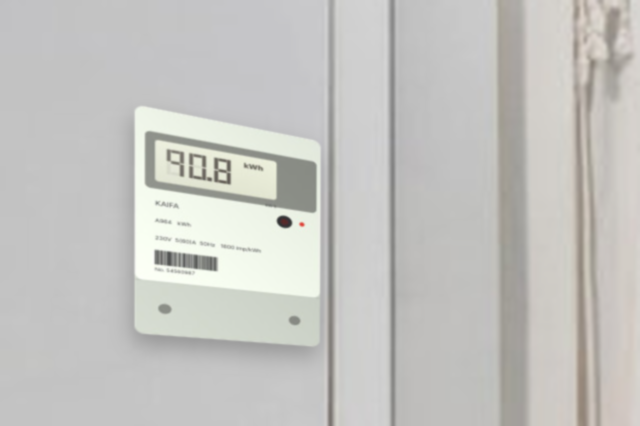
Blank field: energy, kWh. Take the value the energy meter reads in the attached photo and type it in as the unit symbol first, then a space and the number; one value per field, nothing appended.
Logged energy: kWh 90.8
